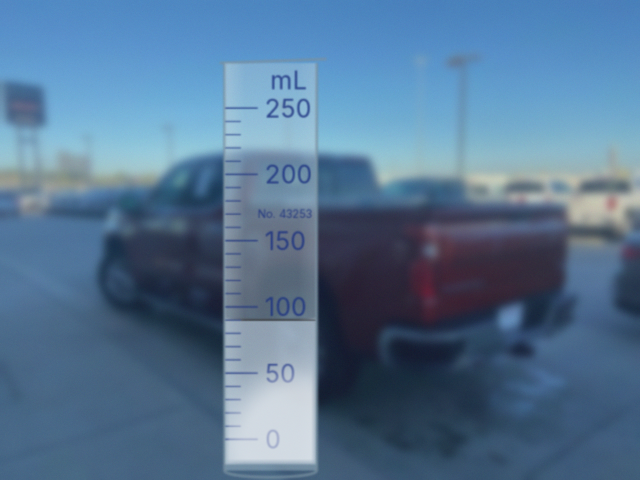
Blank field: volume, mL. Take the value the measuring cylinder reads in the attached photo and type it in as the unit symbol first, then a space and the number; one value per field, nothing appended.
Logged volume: mL 90
